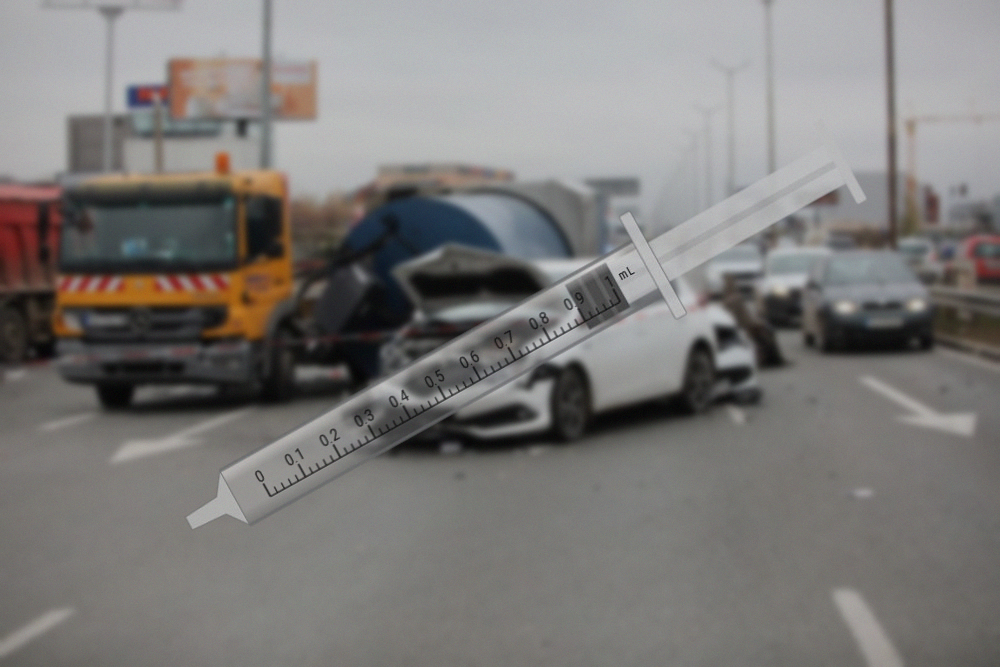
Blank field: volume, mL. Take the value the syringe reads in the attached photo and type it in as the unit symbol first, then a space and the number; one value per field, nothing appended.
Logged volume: mL 0.9
